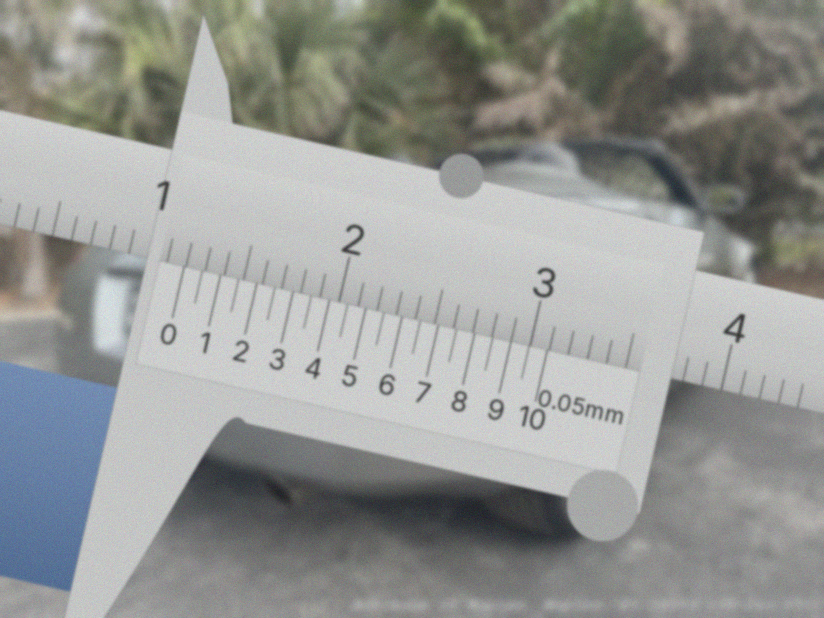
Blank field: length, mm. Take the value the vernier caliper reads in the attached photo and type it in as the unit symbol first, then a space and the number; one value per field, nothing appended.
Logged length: mm 11.9
